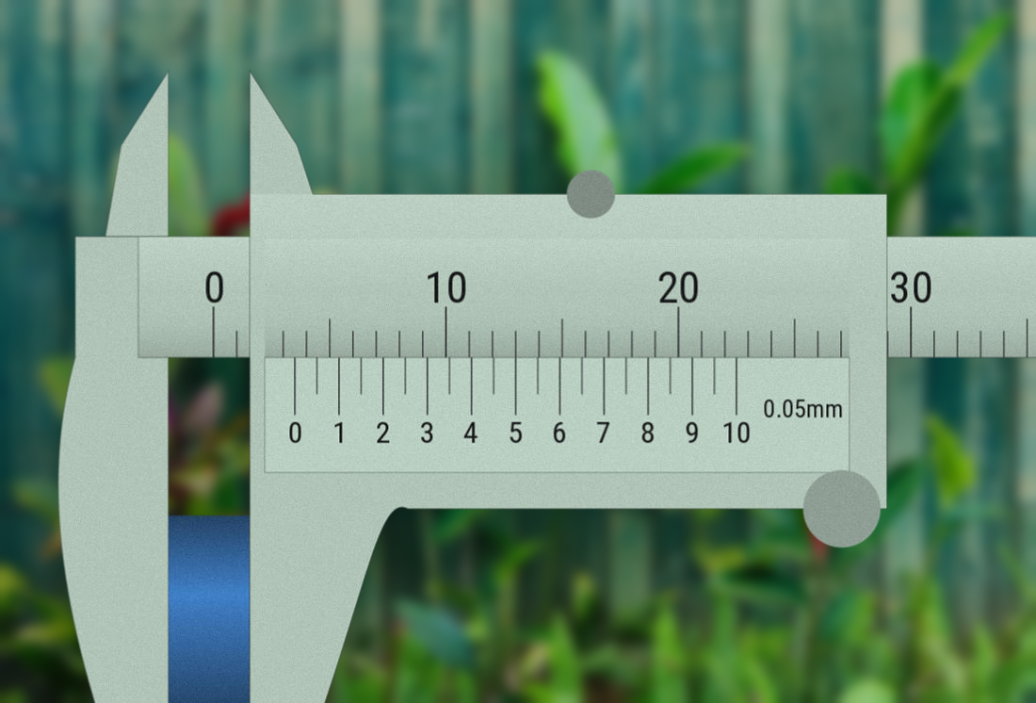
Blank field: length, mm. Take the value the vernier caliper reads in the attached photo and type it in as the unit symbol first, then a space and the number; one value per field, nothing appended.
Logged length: mm 3.50
